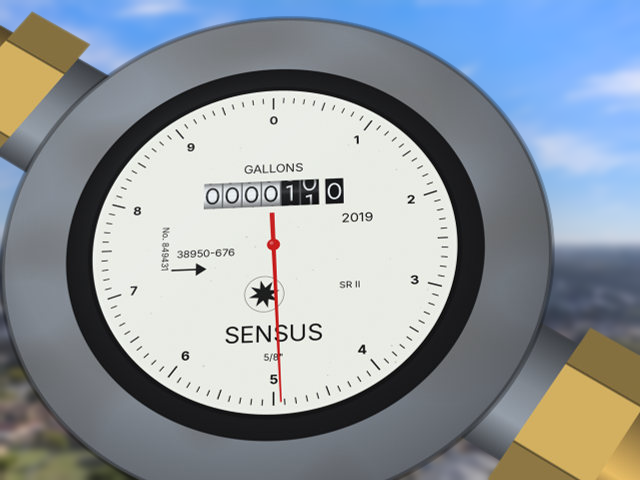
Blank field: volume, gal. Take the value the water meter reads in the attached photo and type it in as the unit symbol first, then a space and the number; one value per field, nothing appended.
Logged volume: gal 104.9
